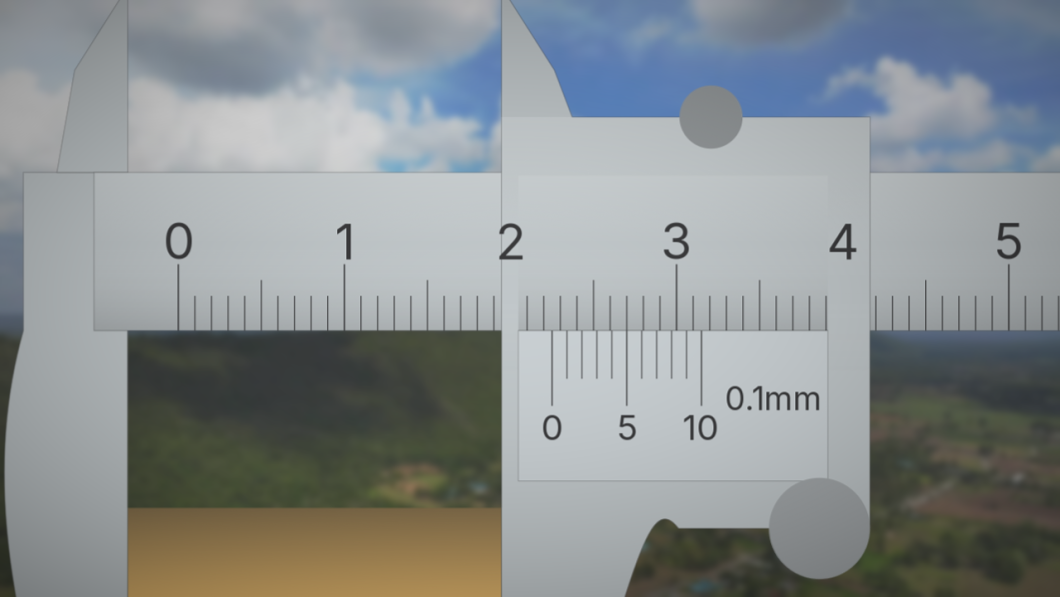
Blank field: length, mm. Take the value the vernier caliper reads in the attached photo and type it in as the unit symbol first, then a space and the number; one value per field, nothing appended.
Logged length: mm 22.5
